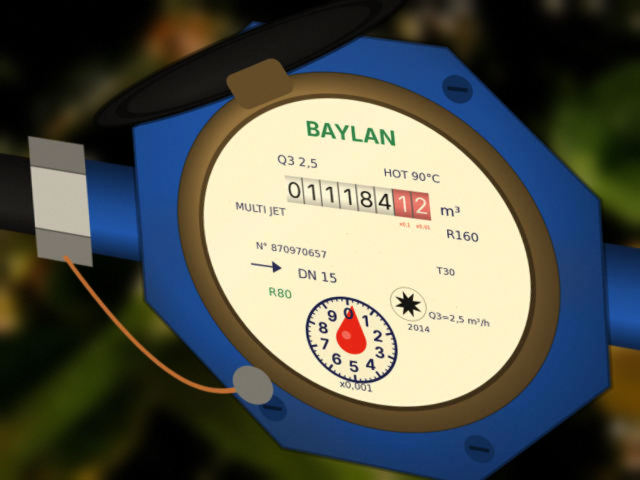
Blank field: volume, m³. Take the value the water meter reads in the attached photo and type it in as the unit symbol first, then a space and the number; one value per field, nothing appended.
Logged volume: m³ 11184.120
